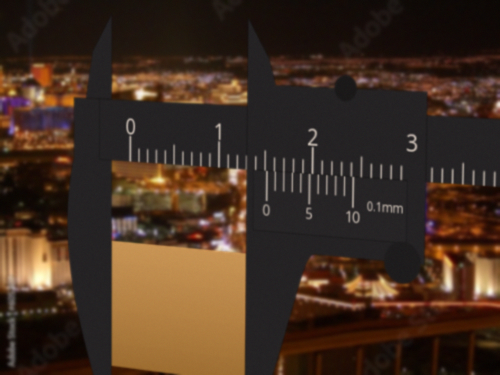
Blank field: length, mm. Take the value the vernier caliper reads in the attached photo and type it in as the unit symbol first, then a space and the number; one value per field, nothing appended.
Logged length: mm 15.2
